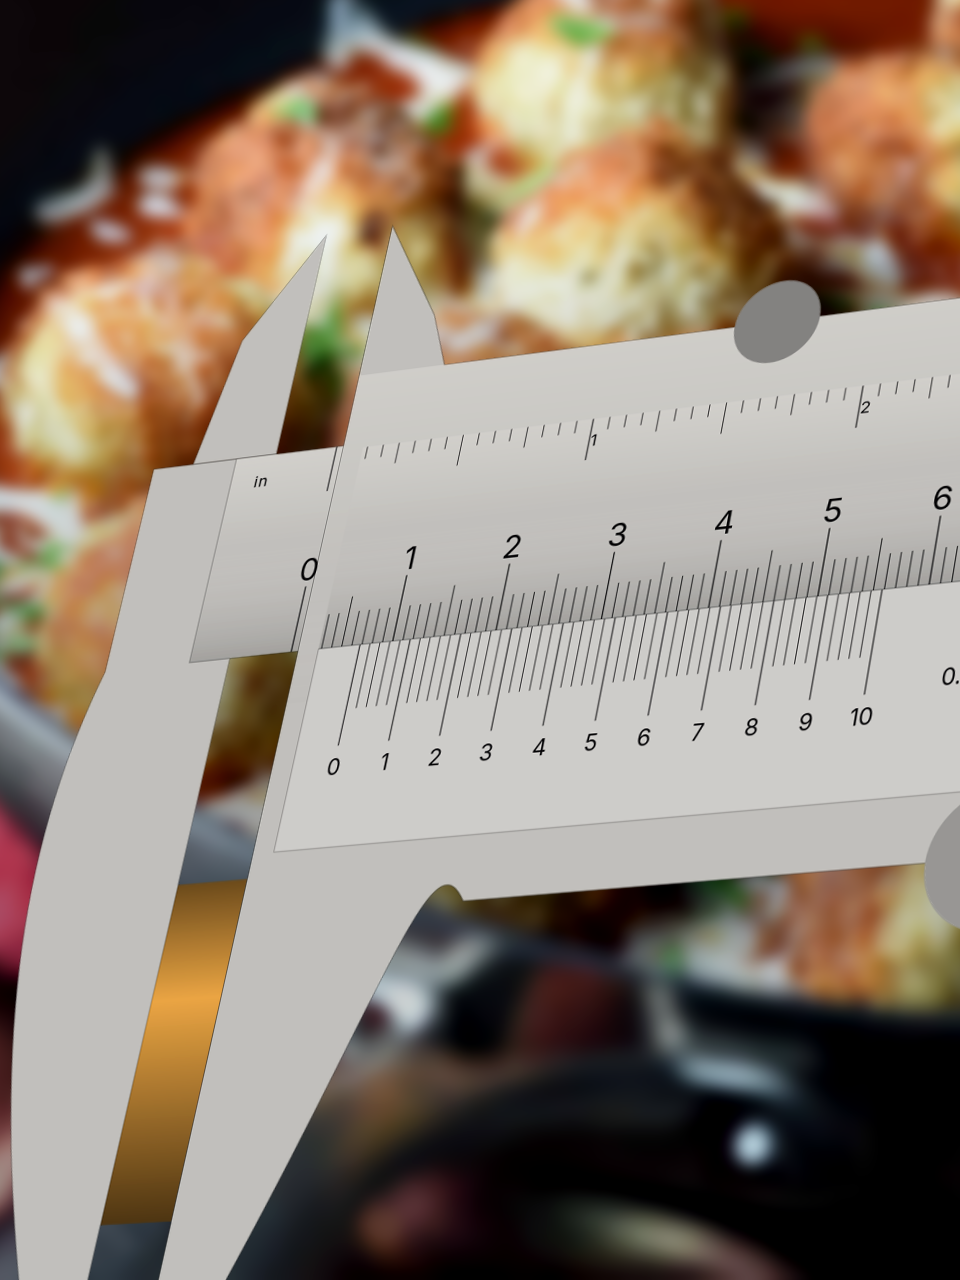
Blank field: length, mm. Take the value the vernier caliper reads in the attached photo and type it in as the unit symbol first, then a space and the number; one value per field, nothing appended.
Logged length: mm 6.8
